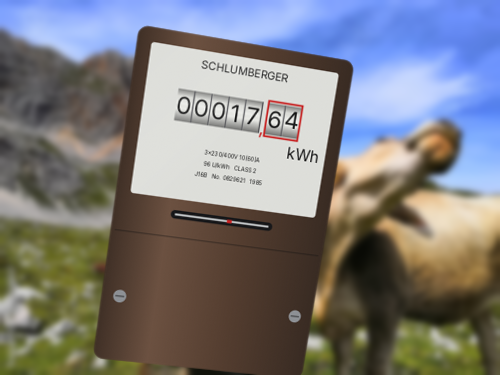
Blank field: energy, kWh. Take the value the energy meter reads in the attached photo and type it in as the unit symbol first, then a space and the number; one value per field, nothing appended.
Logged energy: kWh 17.64
